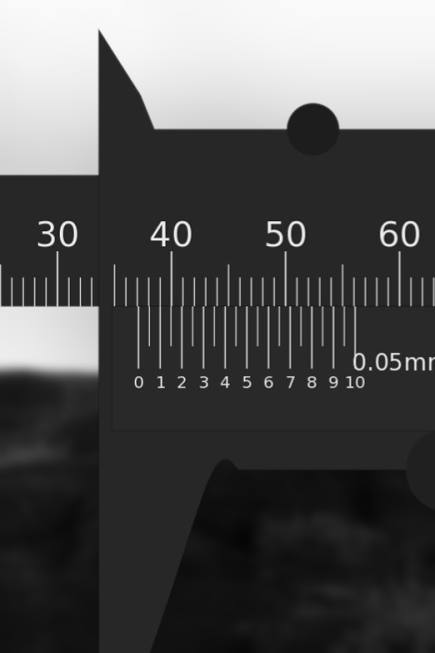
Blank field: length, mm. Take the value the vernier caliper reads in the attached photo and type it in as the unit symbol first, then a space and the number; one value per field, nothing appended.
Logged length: mm 37.1
